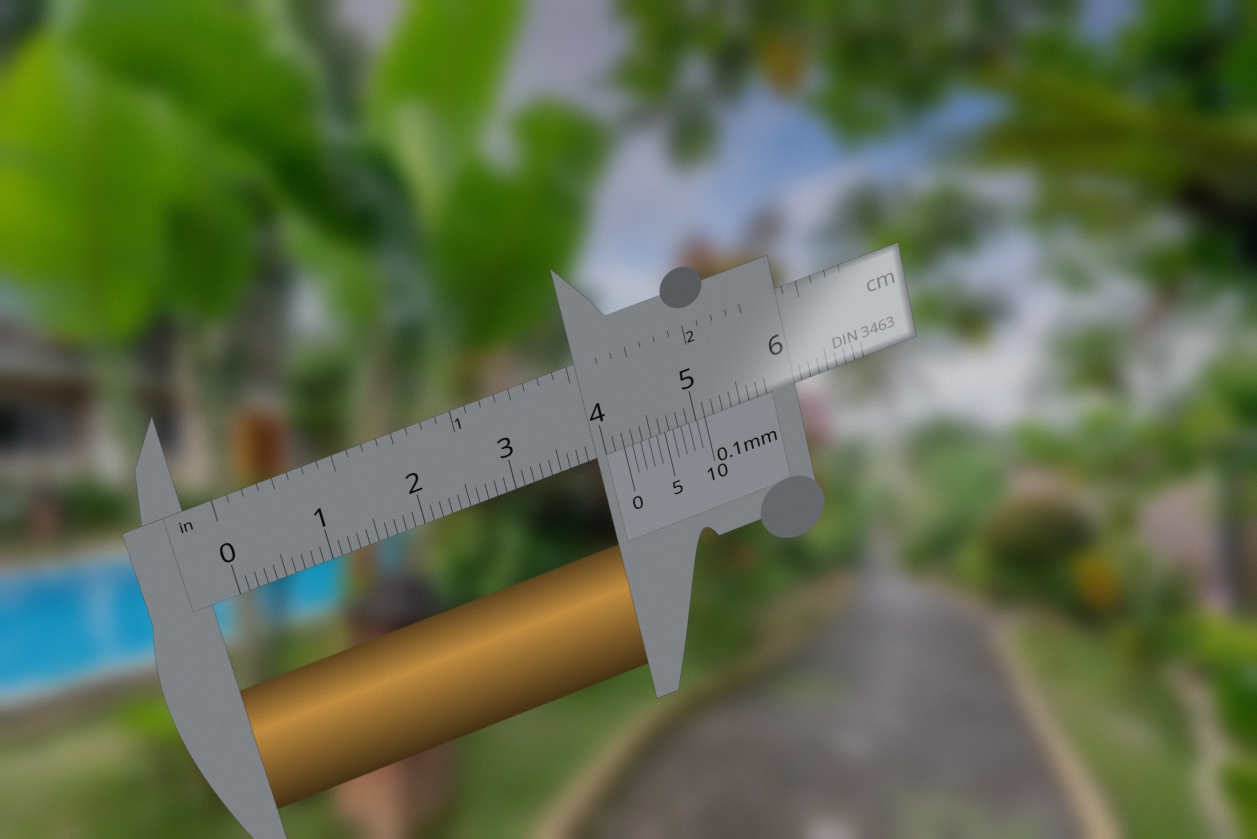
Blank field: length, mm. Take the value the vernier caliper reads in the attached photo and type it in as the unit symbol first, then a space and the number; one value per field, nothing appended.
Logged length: mm 42.0
